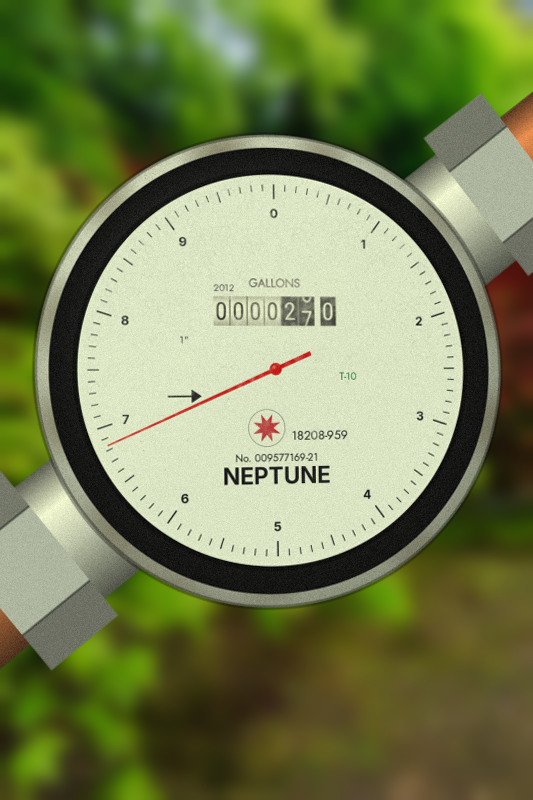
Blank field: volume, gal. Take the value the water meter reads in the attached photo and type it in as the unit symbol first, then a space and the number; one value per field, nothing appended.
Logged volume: gal 266.8
